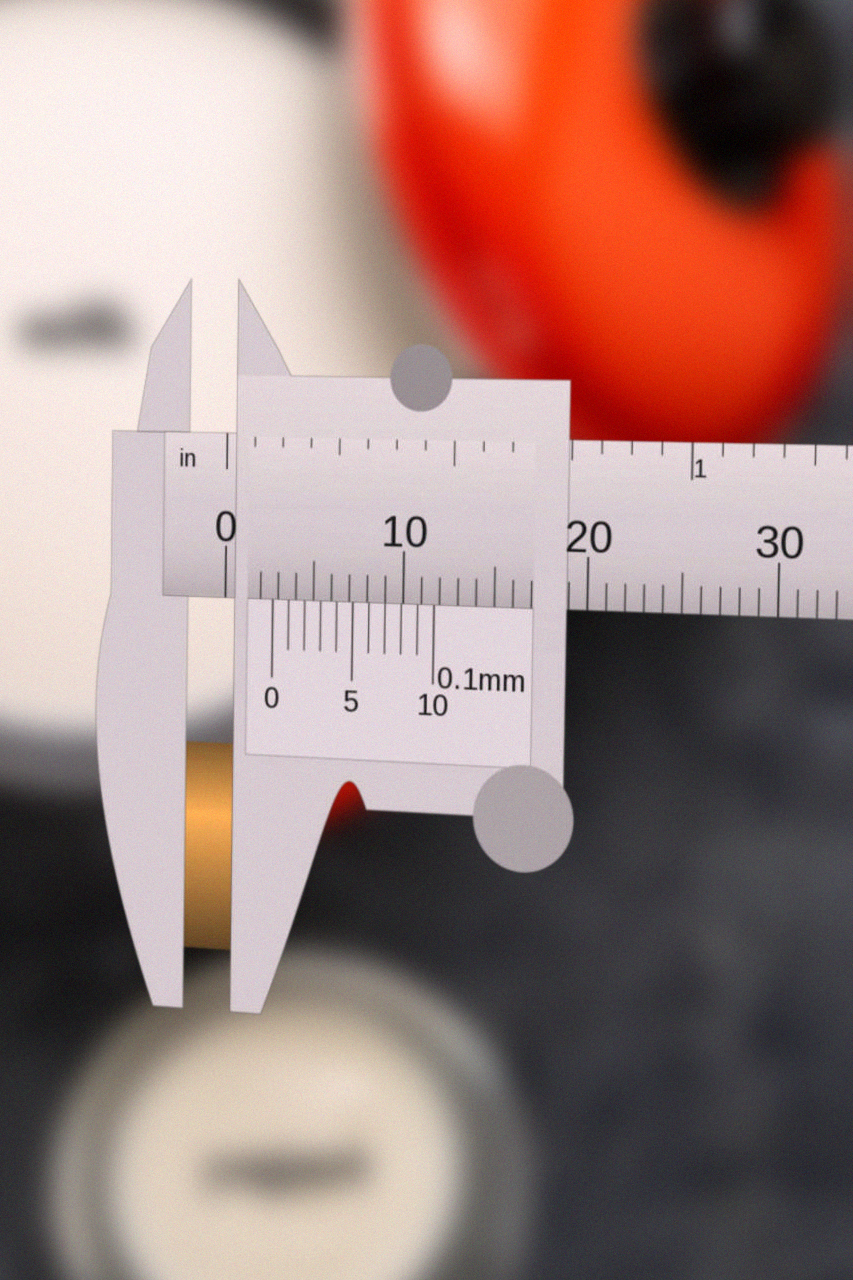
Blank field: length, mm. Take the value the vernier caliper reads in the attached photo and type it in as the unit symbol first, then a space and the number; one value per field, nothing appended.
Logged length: mm 2.7
